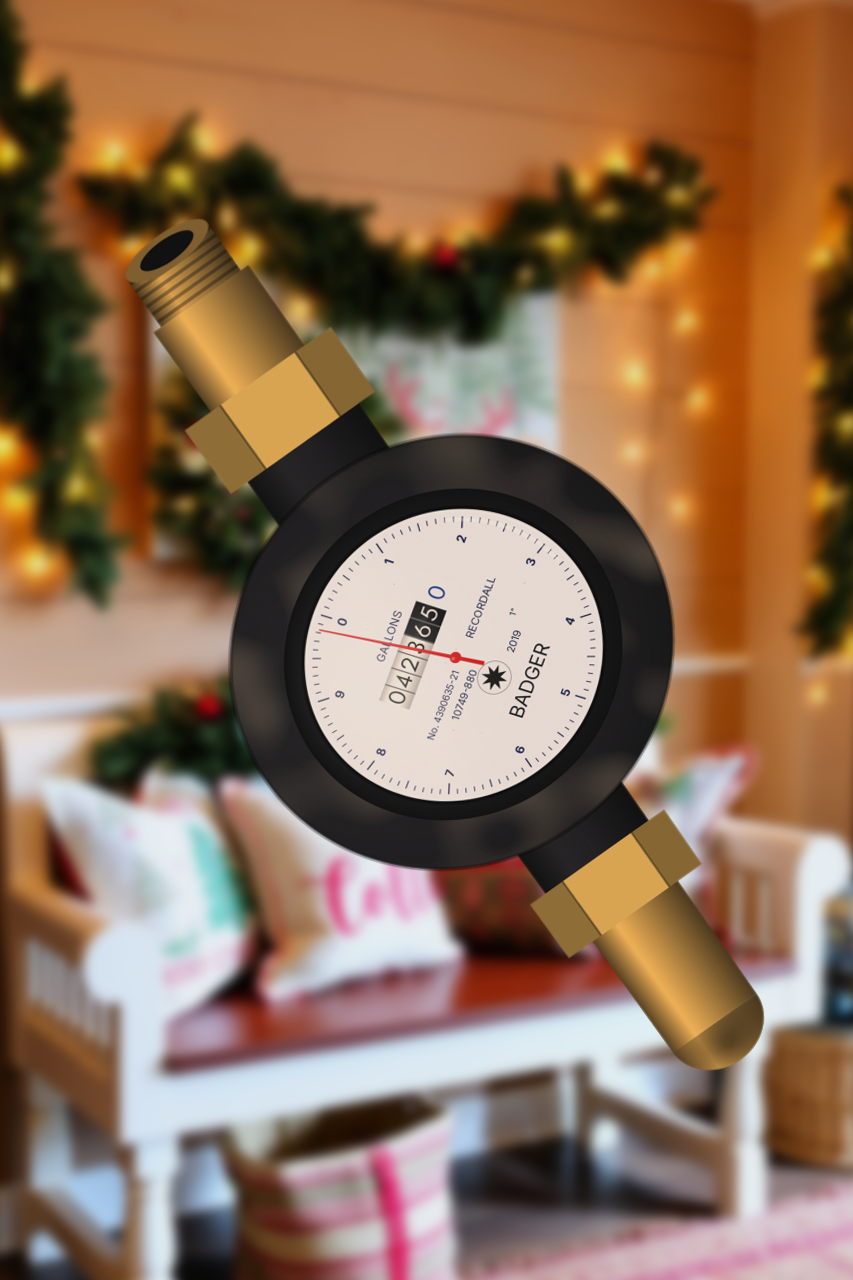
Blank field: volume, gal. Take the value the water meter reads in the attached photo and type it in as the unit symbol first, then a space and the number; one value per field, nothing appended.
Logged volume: gal 423649.8
